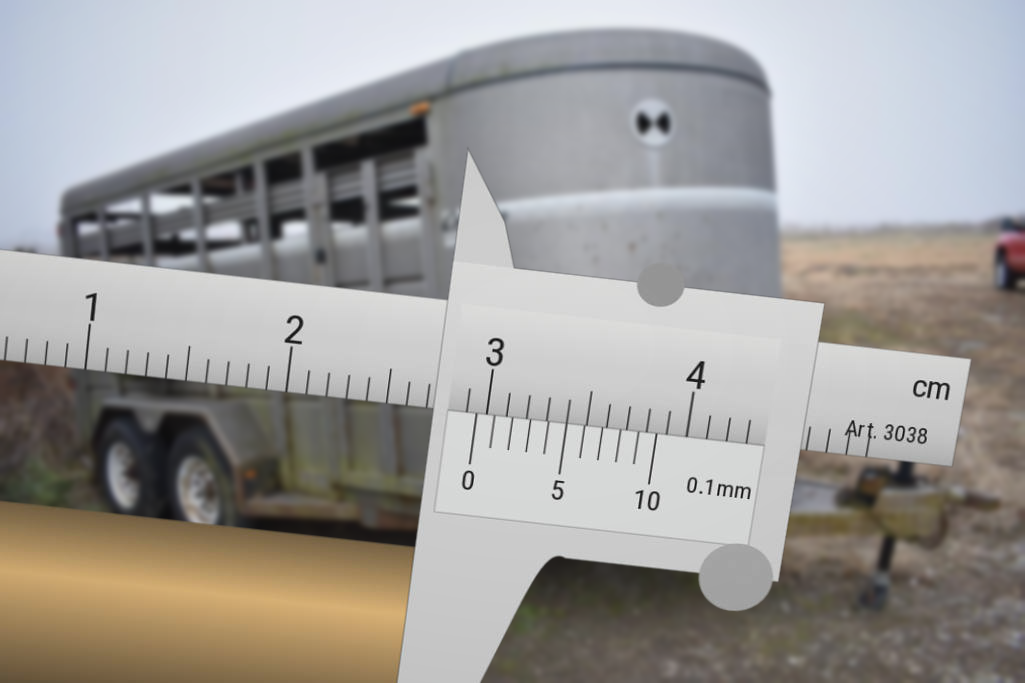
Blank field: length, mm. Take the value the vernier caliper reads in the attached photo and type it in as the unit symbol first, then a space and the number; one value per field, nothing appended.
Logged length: mm 29.5
